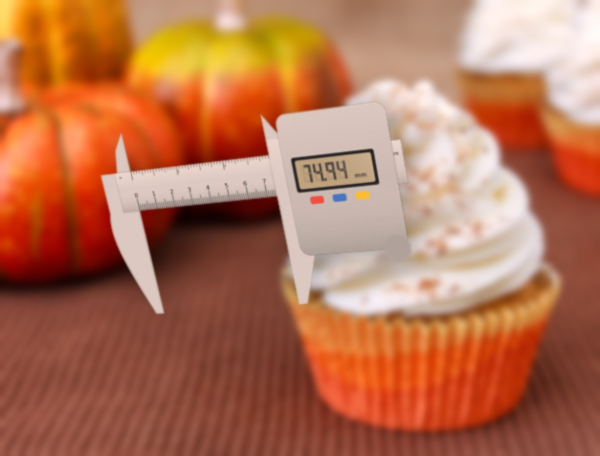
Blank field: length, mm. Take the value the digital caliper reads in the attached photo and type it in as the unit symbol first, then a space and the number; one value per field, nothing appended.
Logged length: mm 74.94
